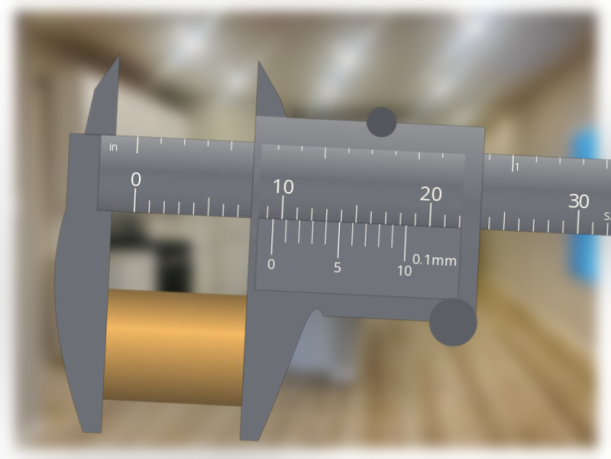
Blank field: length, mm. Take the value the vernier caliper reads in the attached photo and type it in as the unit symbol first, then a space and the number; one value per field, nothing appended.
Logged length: mm 9.4
